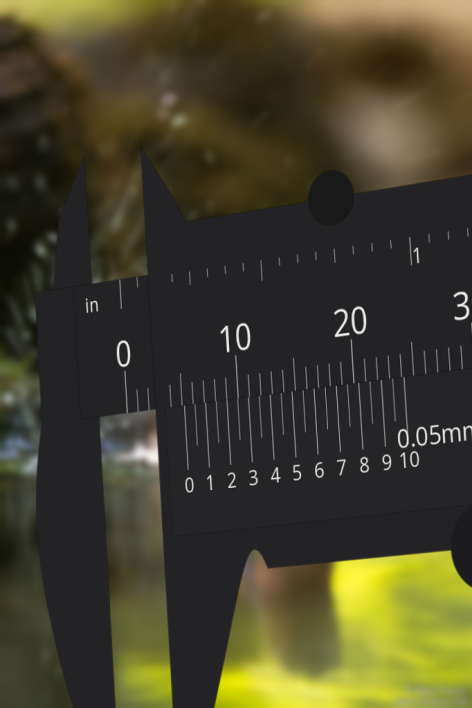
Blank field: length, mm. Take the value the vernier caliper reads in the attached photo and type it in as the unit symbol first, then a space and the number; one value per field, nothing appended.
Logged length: mm 5.2
